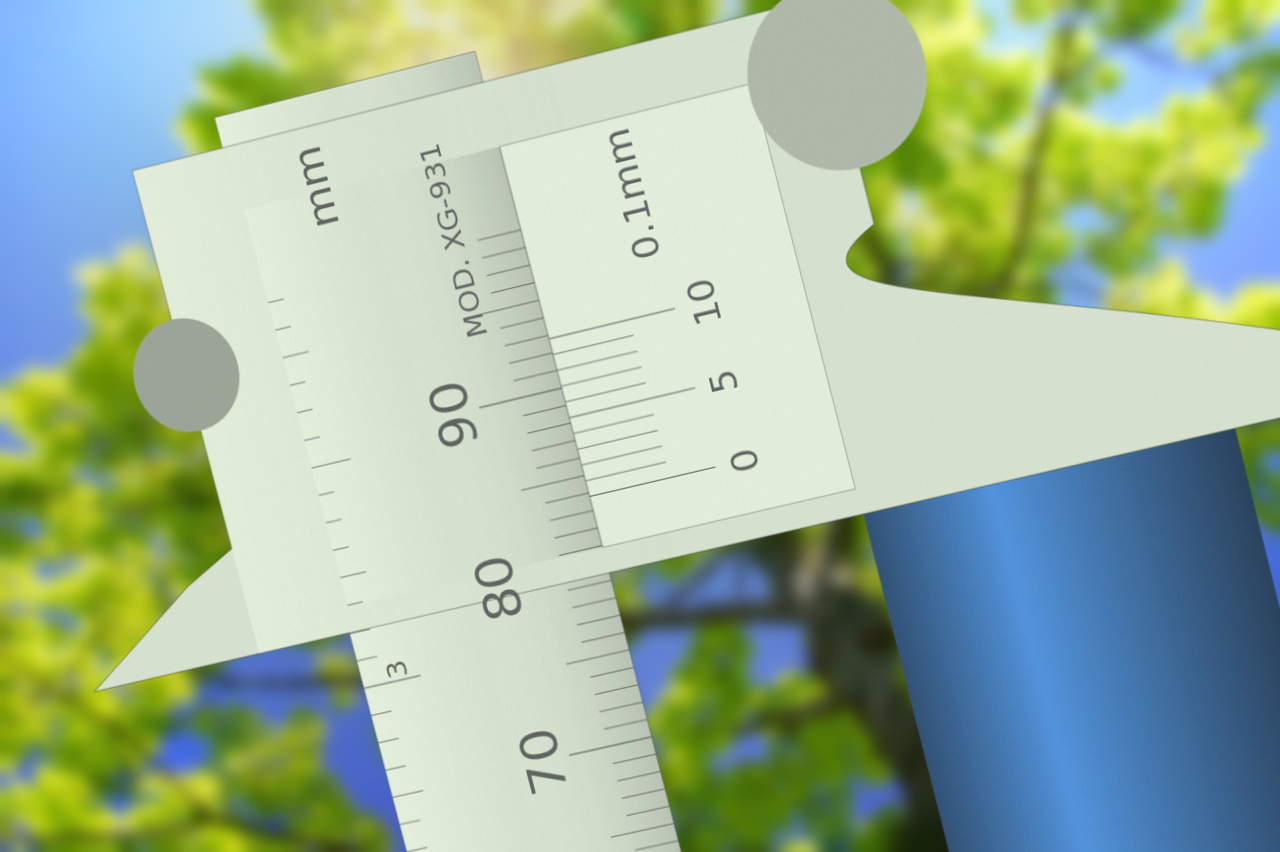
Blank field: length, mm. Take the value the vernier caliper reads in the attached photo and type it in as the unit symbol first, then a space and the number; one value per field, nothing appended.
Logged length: mm 83.8
